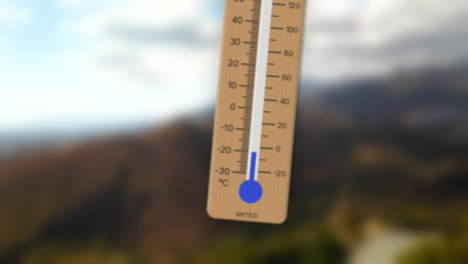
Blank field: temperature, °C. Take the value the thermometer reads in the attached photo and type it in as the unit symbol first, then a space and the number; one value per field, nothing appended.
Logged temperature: °C -20
